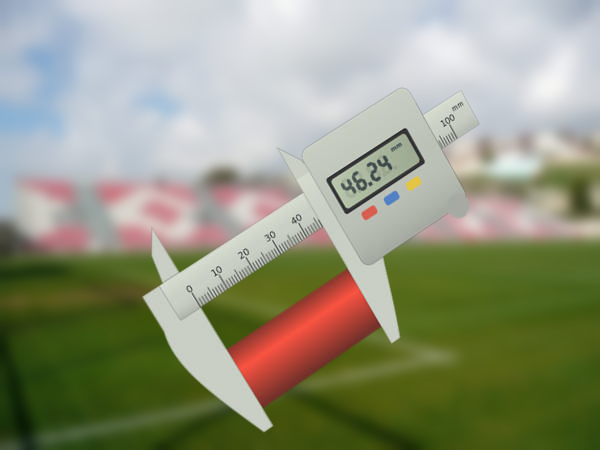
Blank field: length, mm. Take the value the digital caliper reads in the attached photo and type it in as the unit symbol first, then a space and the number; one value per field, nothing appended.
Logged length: mm 46.24
